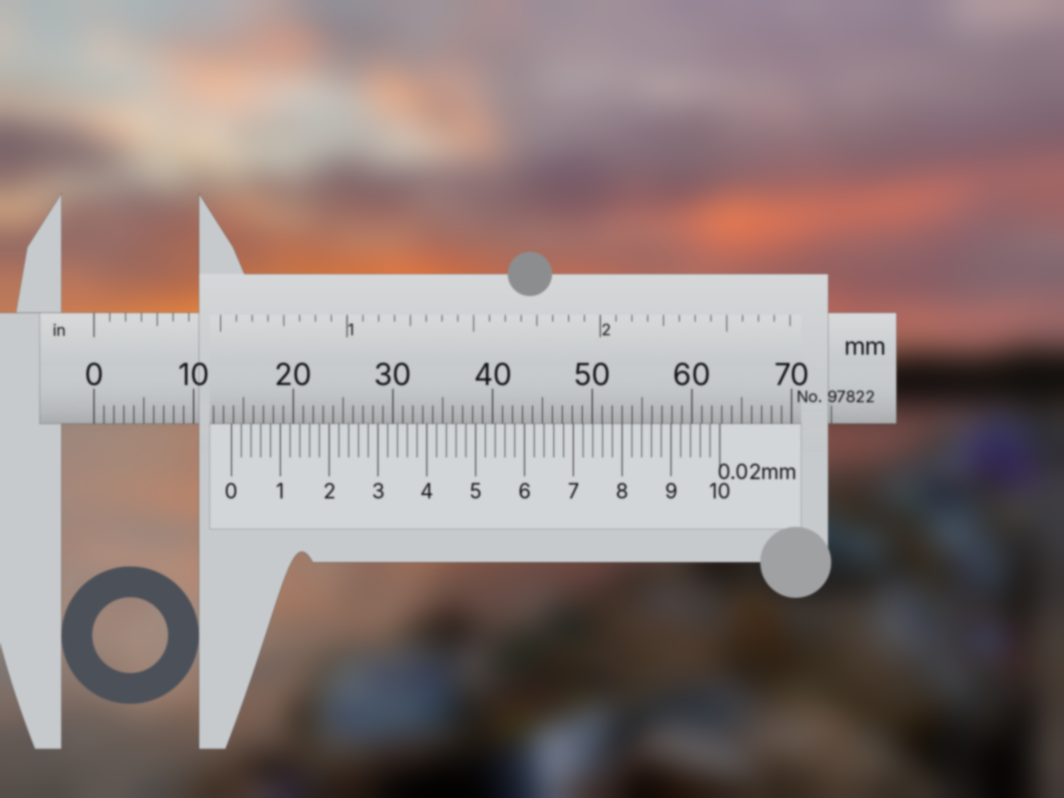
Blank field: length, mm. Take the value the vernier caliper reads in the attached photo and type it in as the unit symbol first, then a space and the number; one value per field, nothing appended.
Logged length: mm 13.8
